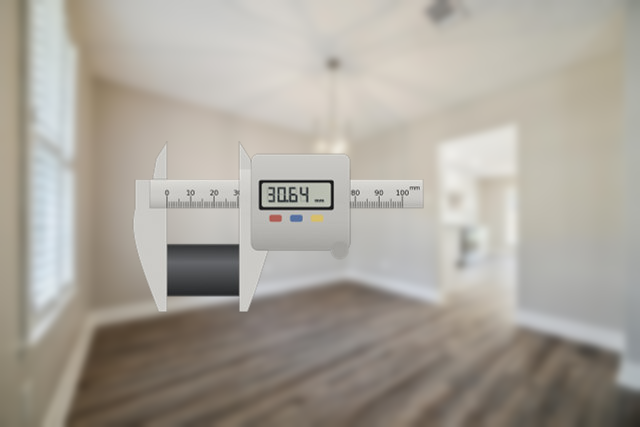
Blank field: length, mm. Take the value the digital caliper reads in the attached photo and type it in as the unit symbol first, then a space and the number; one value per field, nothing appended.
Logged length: mm 30.64
